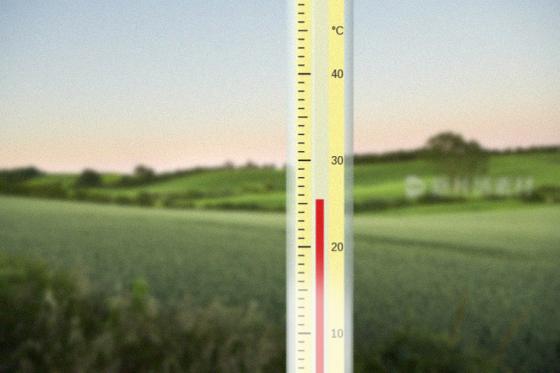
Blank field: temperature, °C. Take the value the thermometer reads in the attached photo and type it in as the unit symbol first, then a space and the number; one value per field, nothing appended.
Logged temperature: °C 25.5
